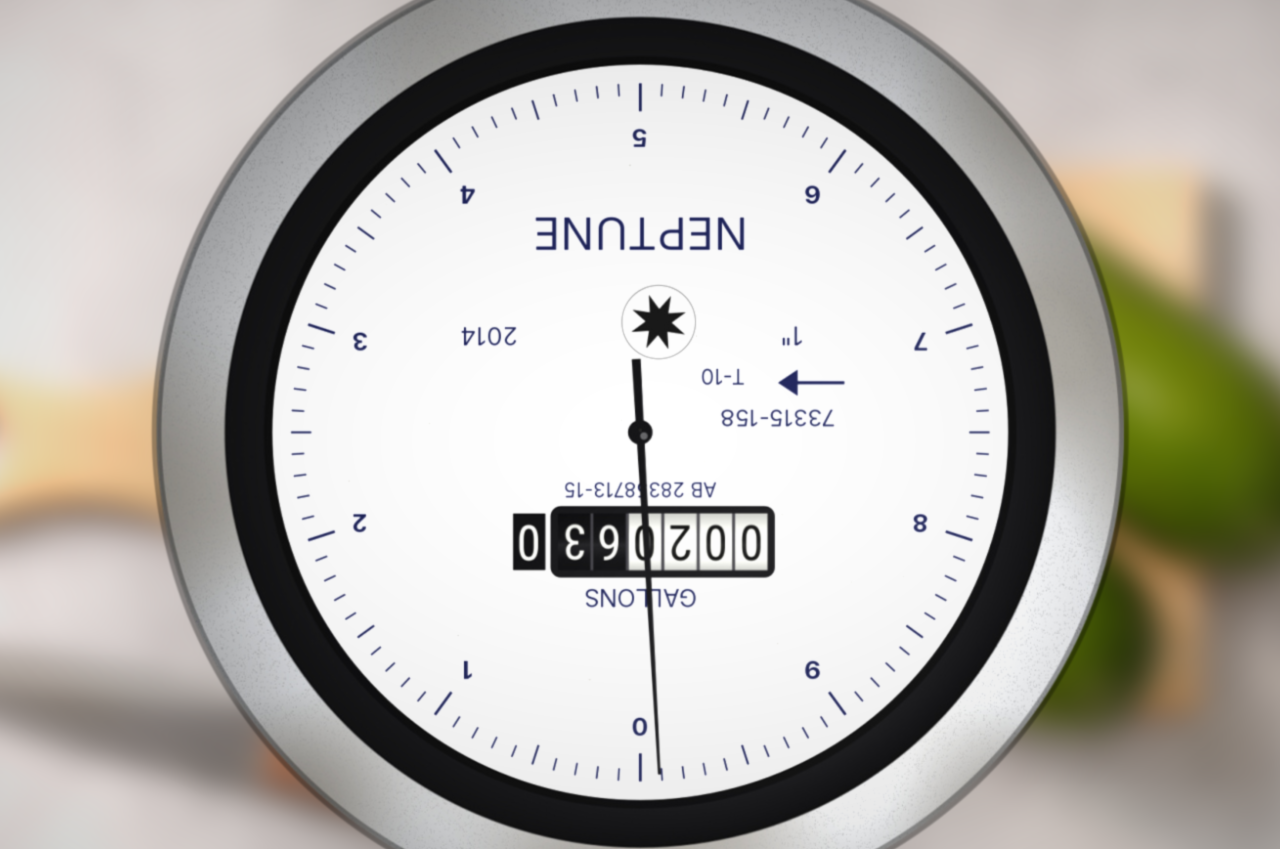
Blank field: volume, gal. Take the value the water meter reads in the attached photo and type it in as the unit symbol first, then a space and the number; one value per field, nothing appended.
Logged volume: gal 20629.9
